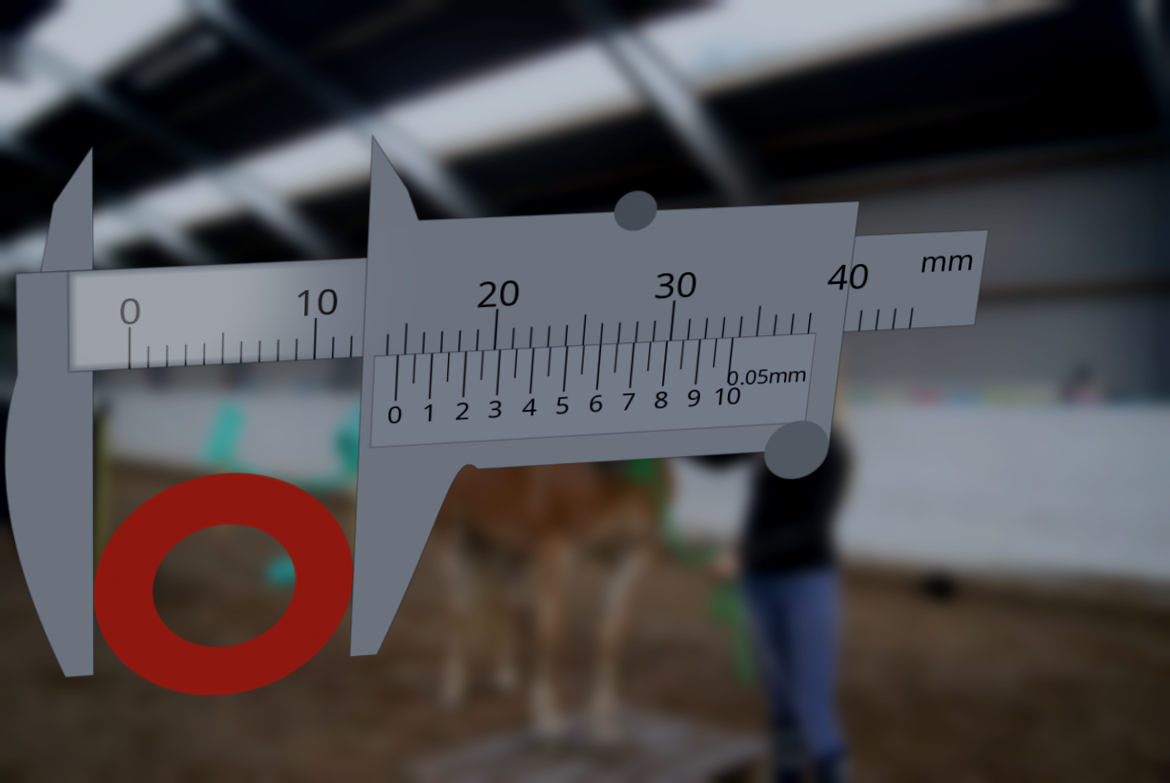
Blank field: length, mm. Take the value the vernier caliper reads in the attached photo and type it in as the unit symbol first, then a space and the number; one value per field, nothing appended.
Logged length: mm 14.6
